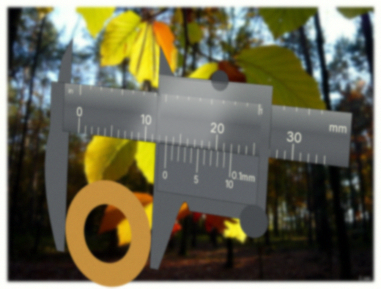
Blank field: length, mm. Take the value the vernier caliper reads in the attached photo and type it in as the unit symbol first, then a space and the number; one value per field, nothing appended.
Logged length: mm 13.0
